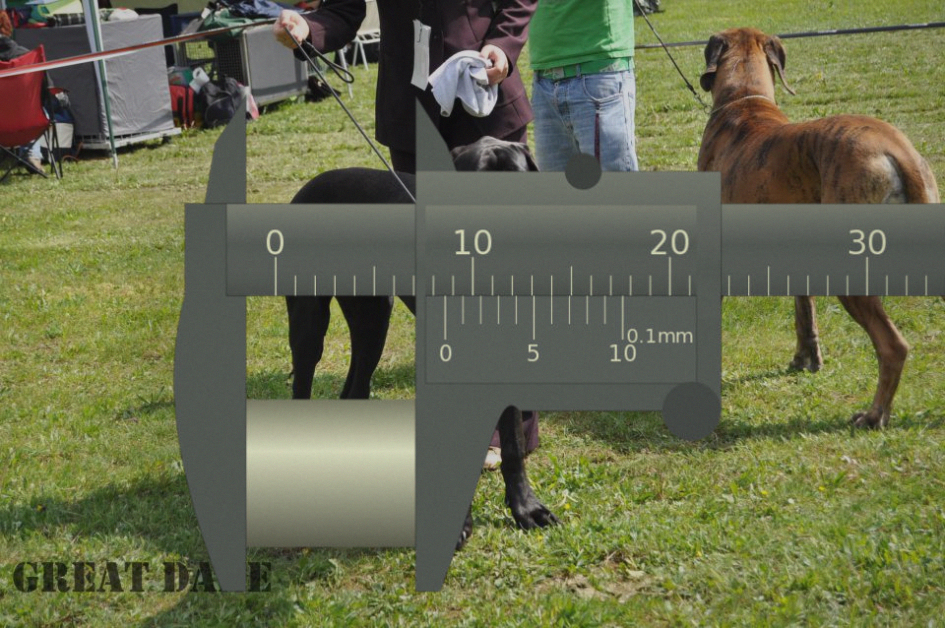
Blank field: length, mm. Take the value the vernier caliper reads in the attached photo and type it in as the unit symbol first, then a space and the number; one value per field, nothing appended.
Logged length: mm 8.6
